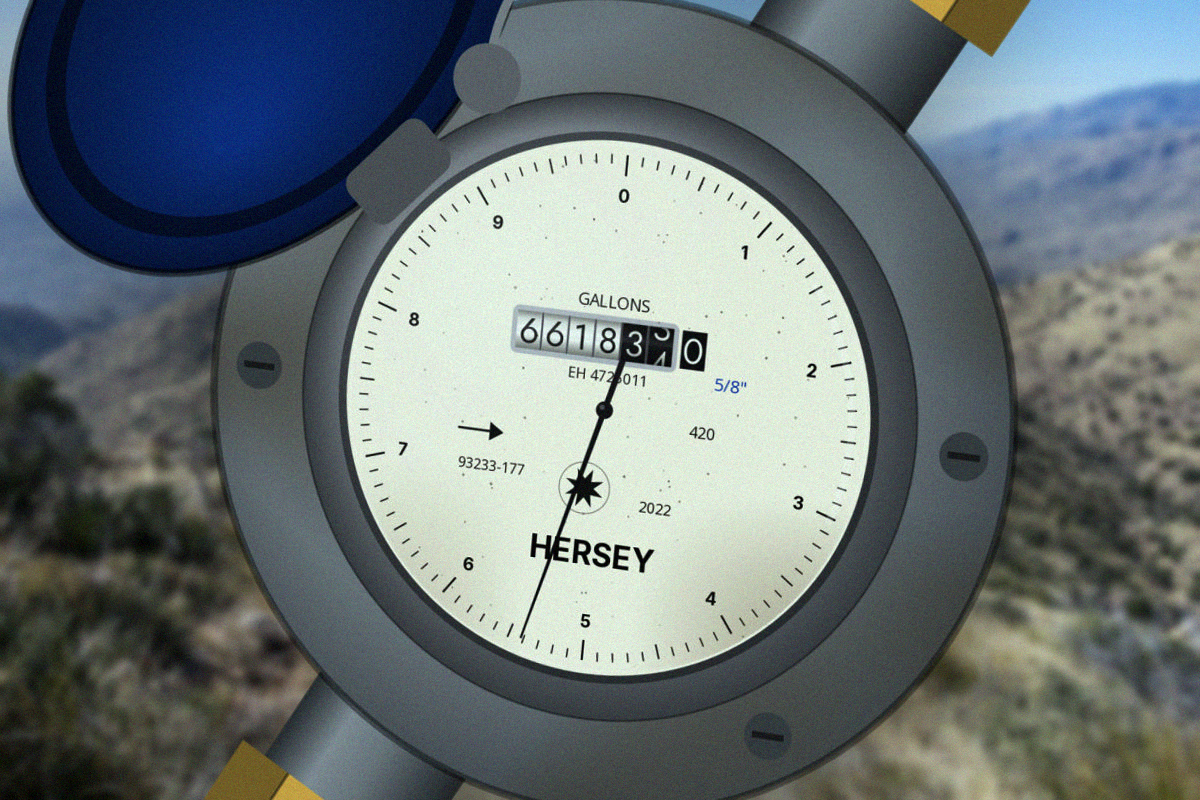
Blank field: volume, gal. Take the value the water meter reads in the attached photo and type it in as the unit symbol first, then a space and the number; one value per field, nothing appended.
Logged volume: gal 6618335.4
